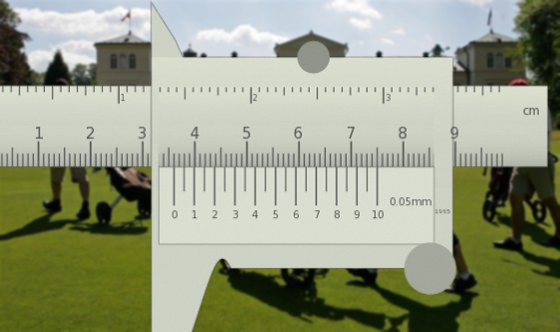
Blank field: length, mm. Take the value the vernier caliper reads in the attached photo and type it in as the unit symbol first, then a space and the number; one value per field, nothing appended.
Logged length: mm 36.0
